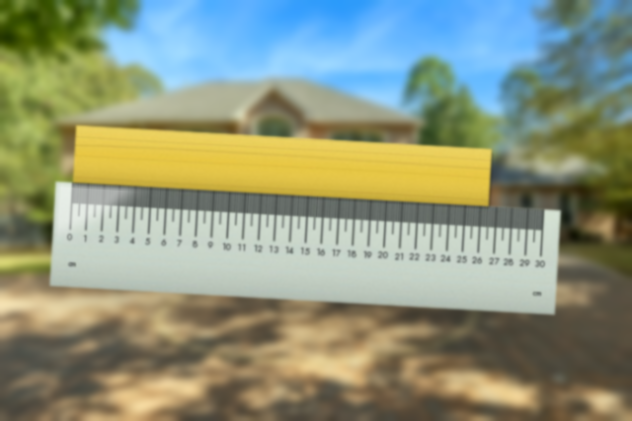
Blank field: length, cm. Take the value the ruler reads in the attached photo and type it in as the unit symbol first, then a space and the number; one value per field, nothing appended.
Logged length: cm 26.5
